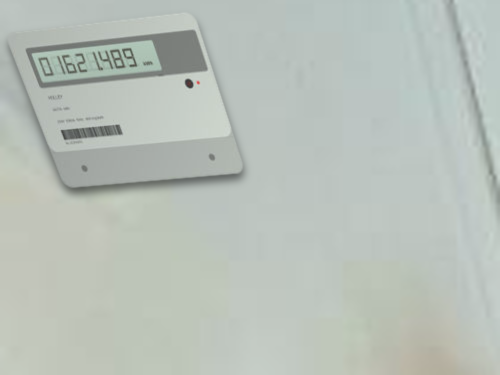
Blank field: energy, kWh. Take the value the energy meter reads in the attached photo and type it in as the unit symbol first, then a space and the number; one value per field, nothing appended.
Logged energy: kWh 1621.489
